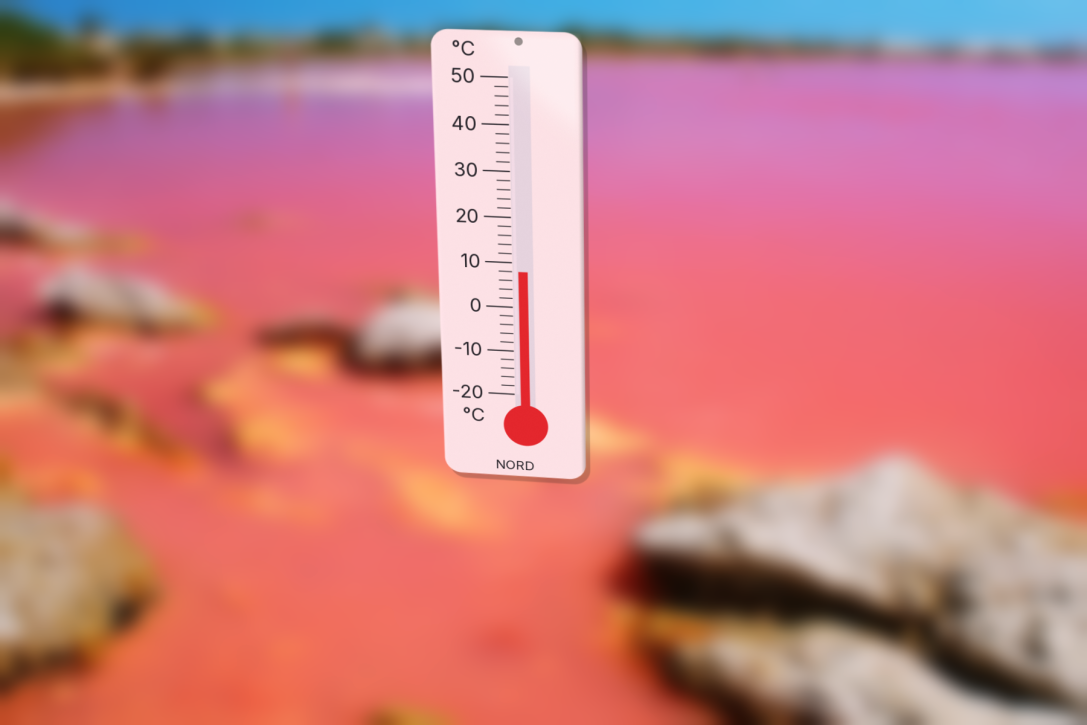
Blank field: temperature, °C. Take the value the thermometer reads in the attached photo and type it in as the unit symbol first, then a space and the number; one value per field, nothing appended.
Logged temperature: °C 8
